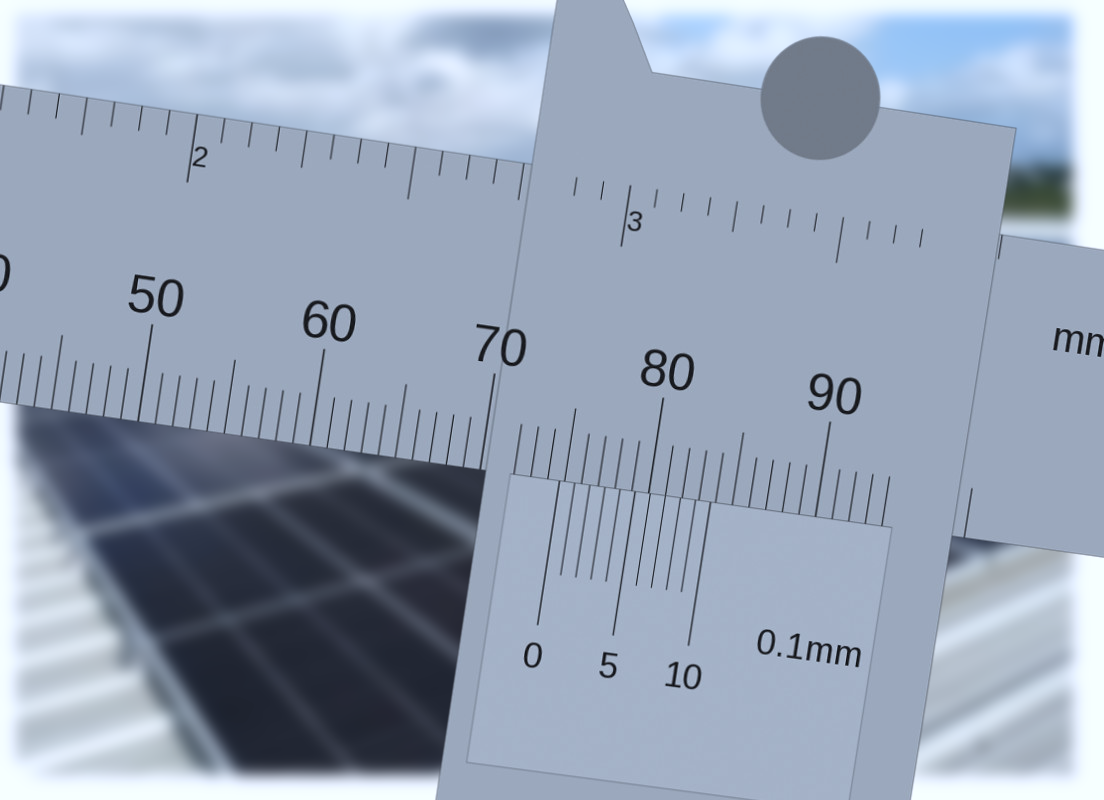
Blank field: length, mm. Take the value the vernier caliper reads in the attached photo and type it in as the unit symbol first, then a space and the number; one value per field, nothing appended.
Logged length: mm 74.7
